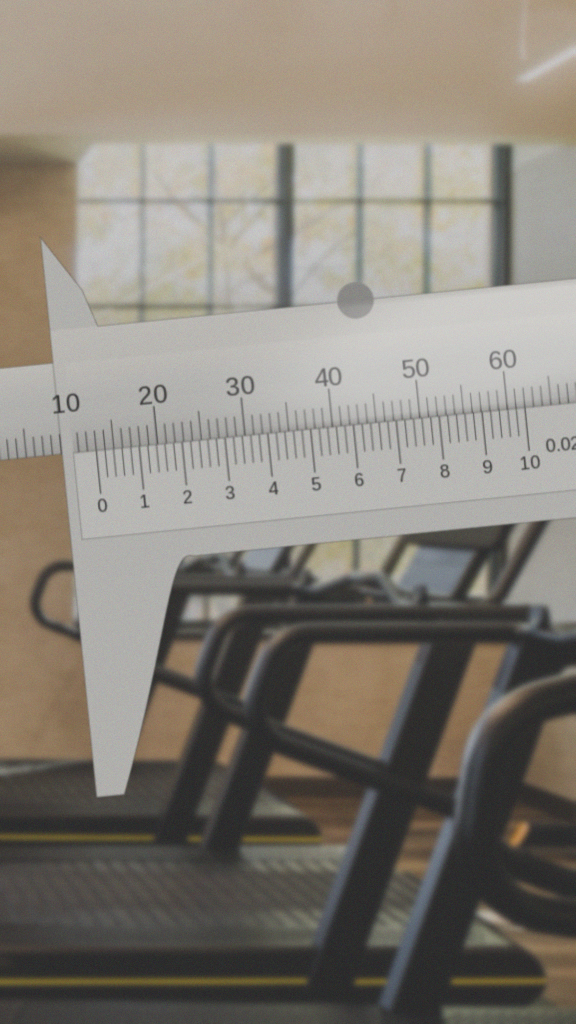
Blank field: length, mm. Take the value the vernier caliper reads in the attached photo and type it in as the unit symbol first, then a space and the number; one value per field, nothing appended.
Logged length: mm 13.0
